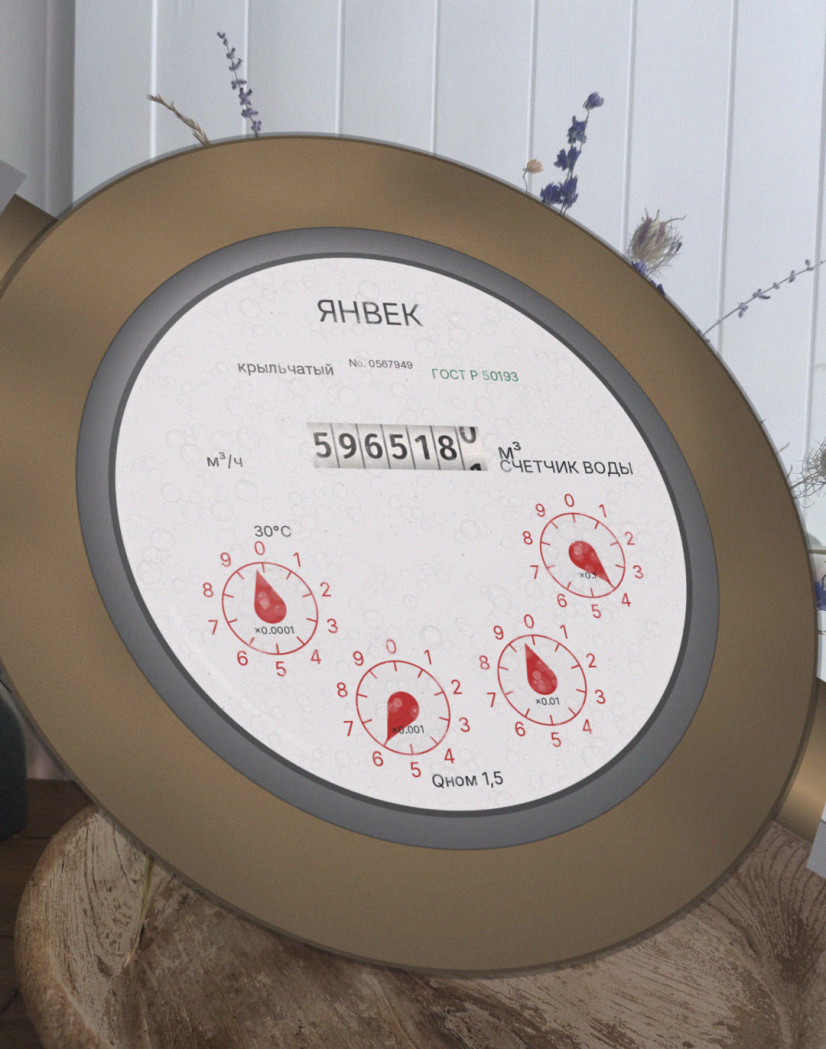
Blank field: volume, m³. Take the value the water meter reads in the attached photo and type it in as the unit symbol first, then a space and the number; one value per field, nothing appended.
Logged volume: m³ 5965180.3959
